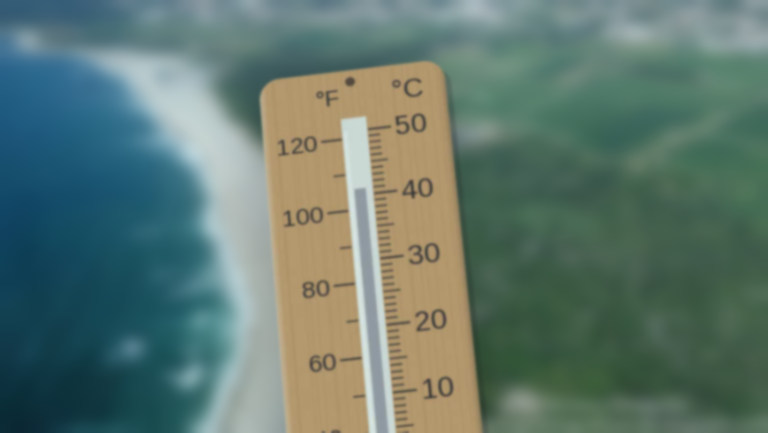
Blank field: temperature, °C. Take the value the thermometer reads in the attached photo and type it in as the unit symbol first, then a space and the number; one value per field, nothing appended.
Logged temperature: °C 41
